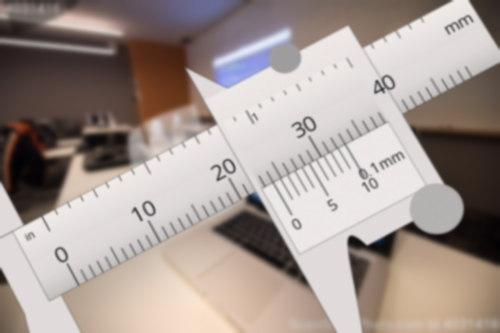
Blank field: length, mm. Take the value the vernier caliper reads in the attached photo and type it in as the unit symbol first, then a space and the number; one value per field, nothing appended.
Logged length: mm 24.0
